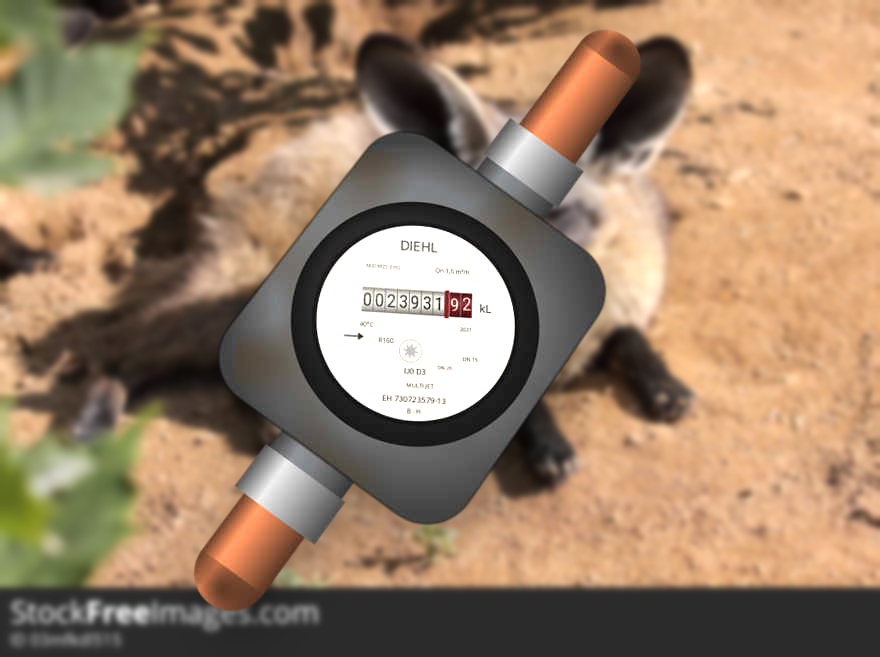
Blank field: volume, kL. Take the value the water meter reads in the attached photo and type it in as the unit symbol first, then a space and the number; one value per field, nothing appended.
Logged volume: kL 23931.92
